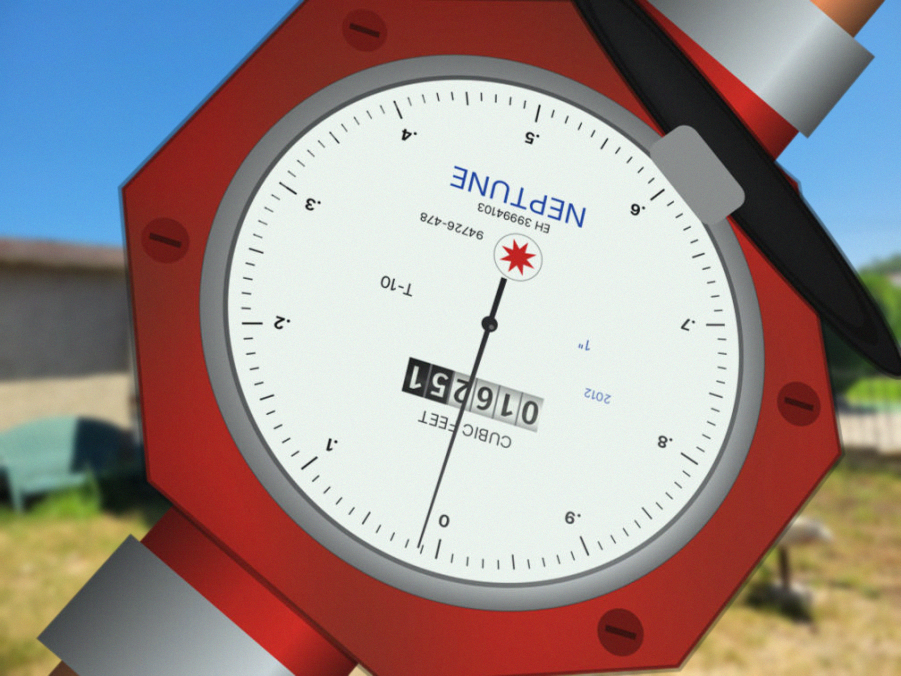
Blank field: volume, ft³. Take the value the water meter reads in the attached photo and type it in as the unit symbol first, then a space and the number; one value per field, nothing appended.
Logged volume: ft³ 16251.01
